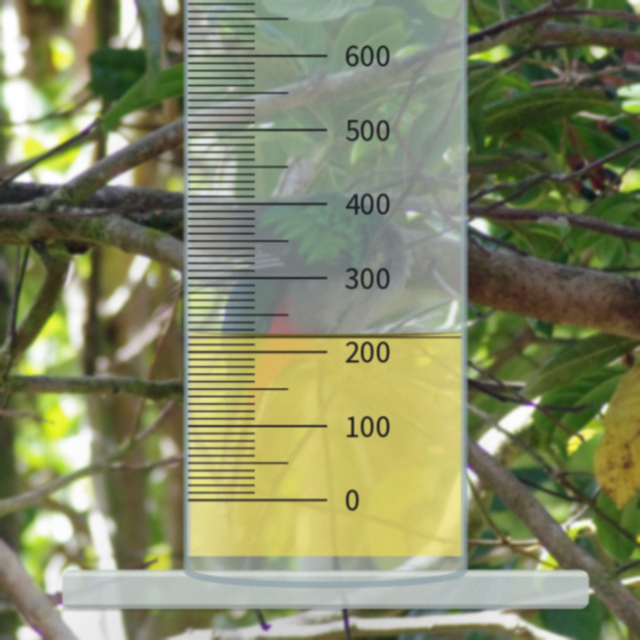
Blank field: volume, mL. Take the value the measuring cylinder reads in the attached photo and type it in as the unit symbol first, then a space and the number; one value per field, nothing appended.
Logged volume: mL 220
